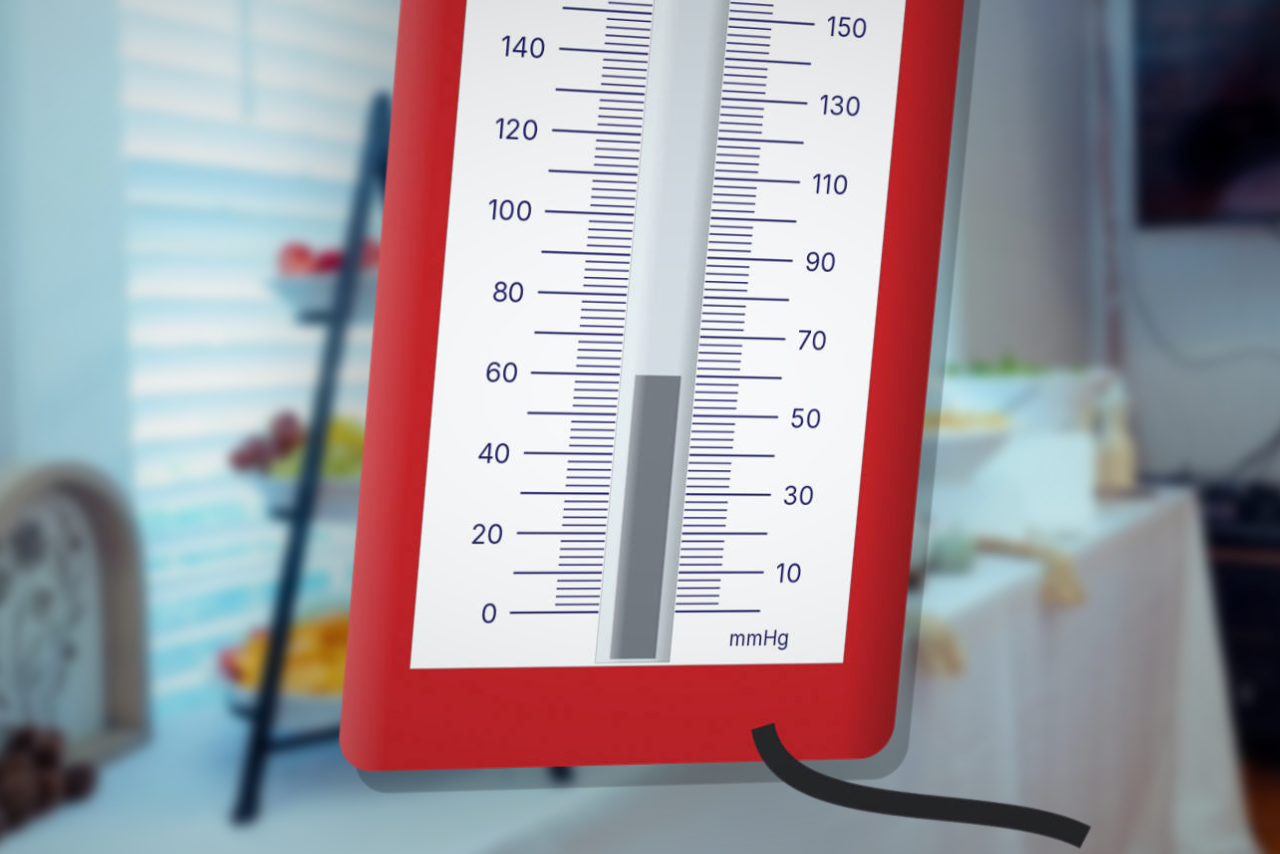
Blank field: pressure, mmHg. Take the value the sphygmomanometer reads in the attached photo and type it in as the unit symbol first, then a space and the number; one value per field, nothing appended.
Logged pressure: mmHg 60
